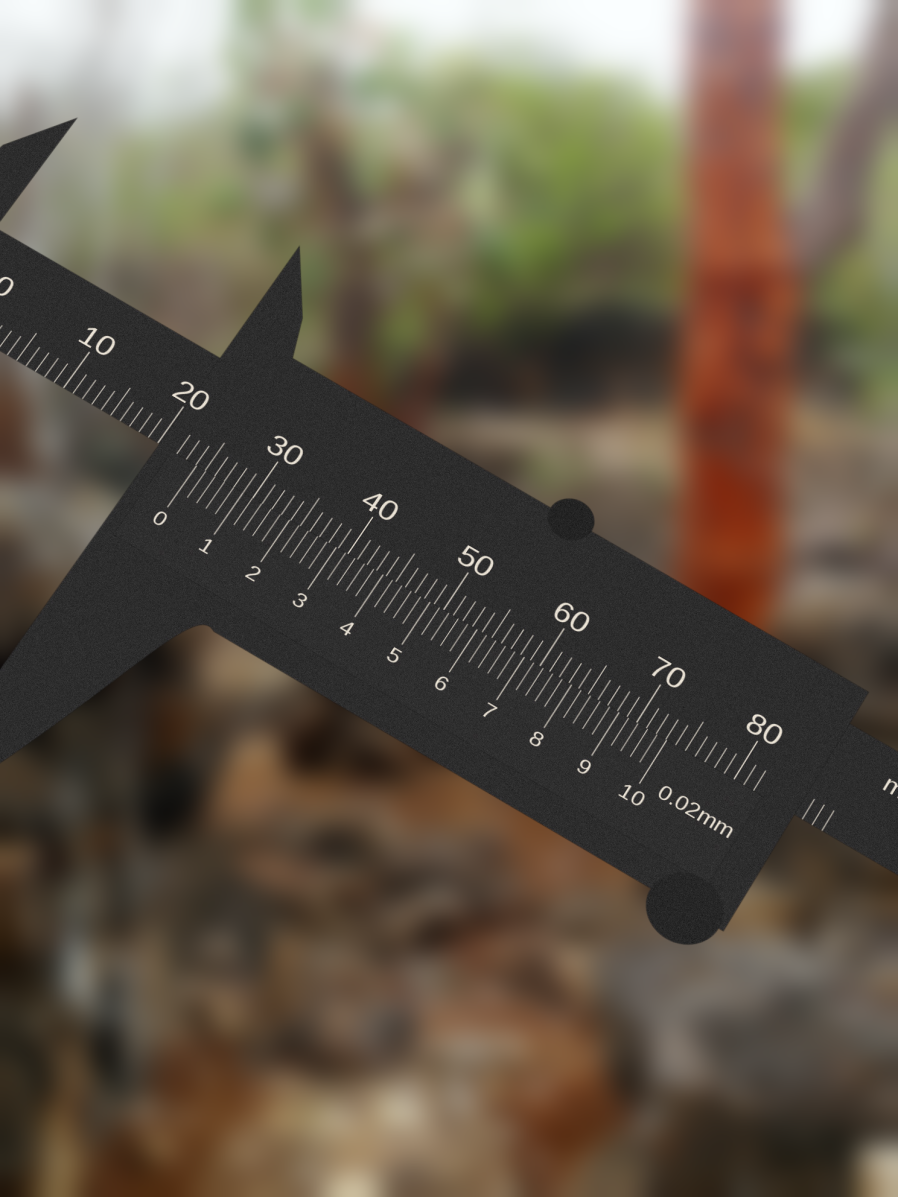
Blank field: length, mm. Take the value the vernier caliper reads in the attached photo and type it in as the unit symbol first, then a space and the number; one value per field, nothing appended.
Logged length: mm 24.1
